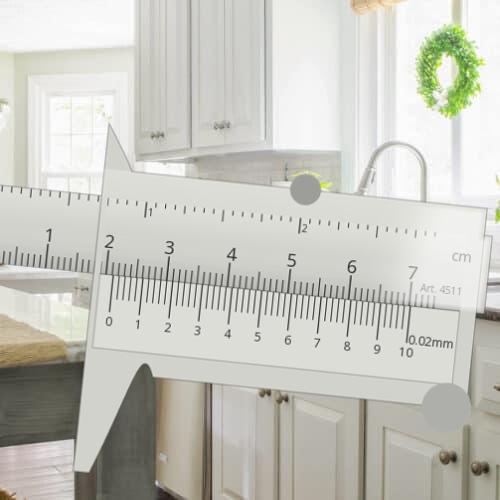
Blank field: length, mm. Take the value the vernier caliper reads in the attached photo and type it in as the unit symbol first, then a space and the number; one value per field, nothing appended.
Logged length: mm 21.2
